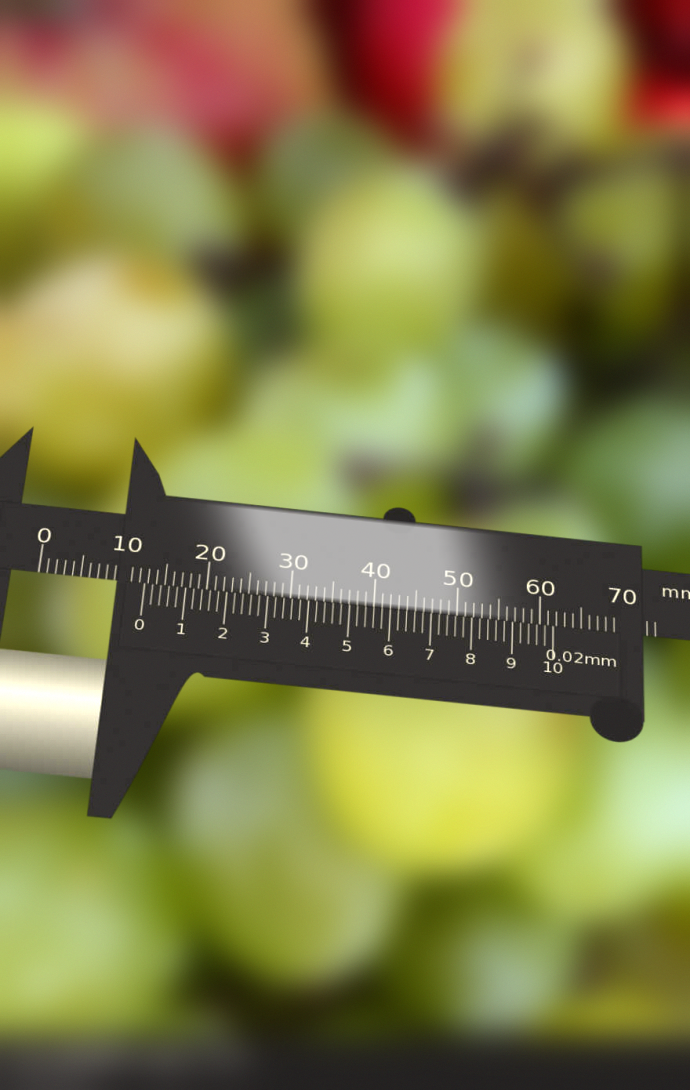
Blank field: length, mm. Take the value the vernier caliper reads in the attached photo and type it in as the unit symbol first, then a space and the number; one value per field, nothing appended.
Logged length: mm 12.6
